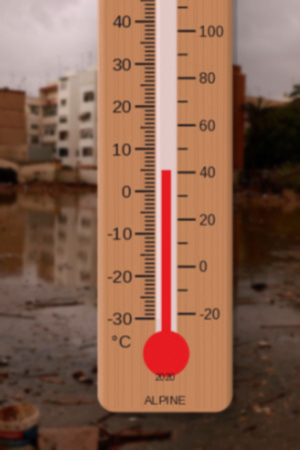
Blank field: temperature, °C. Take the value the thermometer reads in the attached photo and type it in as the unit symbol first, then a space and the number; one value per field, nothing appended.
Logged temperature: °C 5
